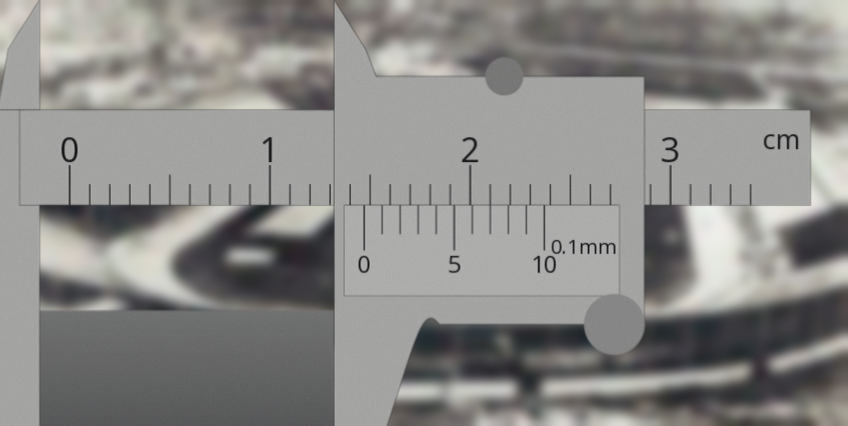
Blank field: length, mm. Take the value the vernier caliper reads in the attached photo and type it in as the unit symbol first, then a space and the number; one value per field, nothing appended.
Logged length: mm 14.7
